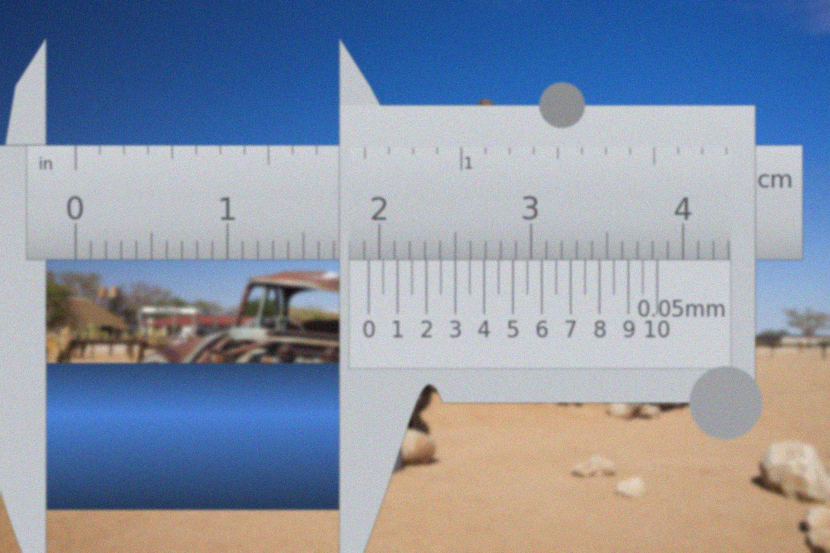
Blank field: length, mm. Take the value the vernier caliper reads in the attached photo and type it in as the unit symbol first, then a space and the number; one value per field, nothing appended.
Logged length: mm 19.3
